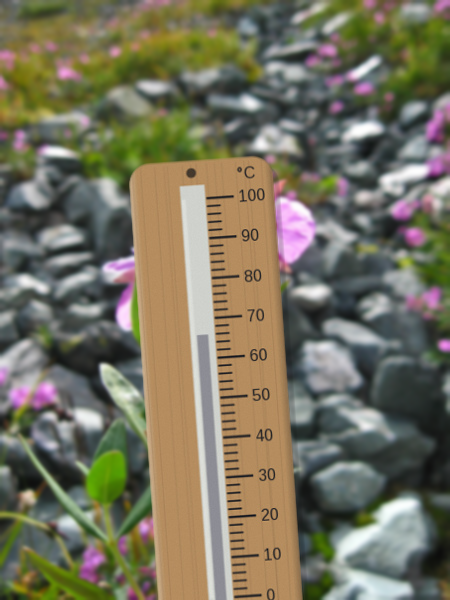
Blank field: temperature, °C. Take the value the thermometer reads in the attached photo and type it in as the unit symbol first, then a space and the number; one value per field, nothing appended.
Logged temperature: °C 66
